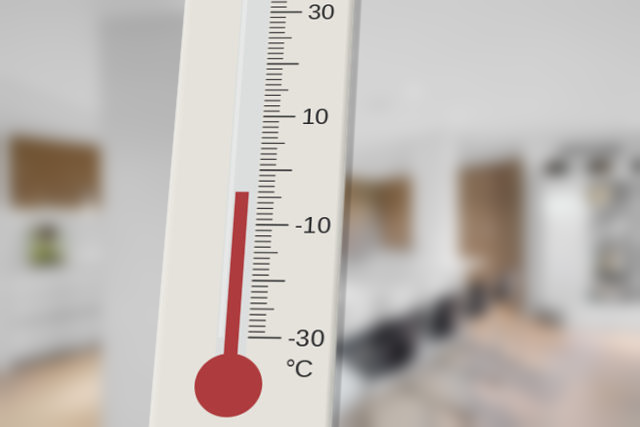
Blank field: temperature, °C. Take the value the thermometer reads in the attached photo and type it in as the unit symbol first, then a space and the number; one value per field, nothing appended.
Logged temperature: °C -4
